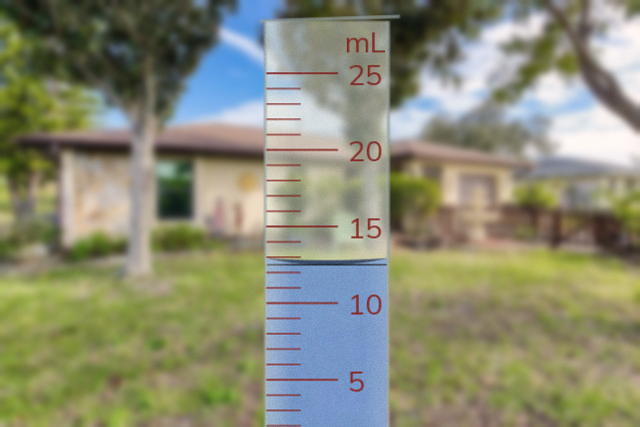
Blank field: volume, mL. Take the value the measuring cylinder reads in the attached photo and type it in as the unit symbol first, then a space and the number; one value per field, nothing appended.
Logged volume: mL 12.5
